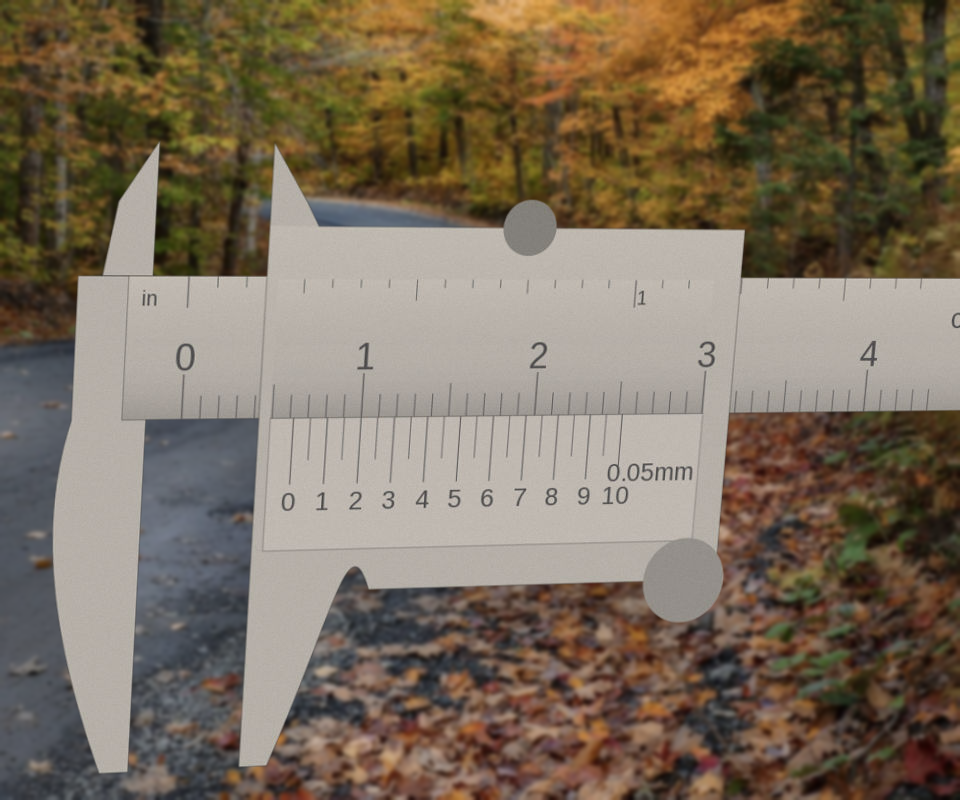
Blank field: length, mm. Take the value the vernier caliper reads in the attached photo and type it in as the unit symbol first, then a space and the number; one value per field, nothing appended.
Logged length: mm 6.2
